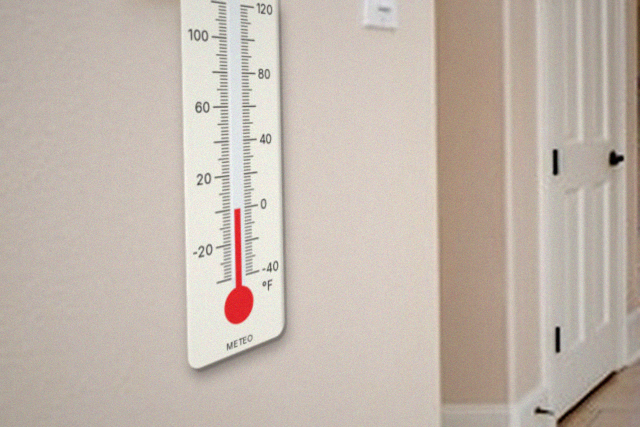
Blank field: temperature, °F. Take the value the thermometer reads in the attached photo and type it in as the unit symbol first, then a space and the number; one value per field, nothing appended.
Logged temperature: °F 0
